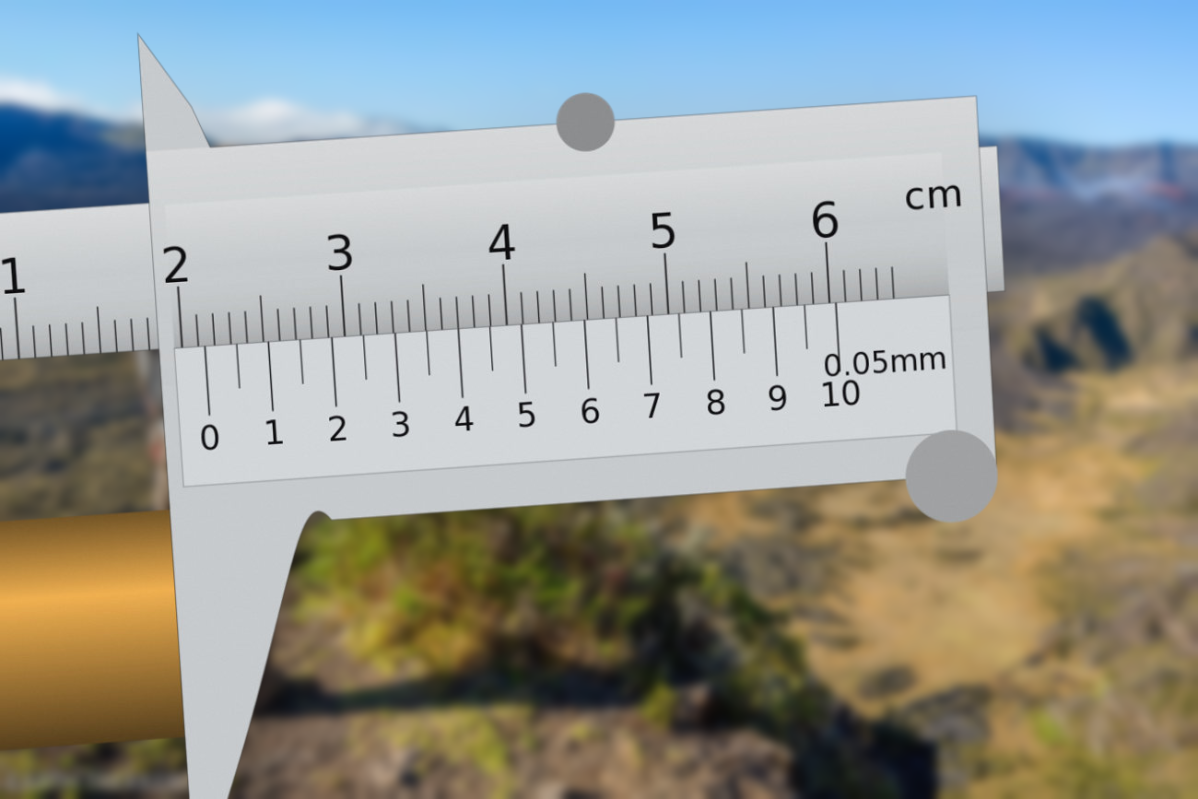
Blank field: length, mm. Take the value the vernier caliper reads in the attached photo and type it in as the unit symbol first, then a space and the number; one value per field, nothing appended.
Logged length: mm 21.4
